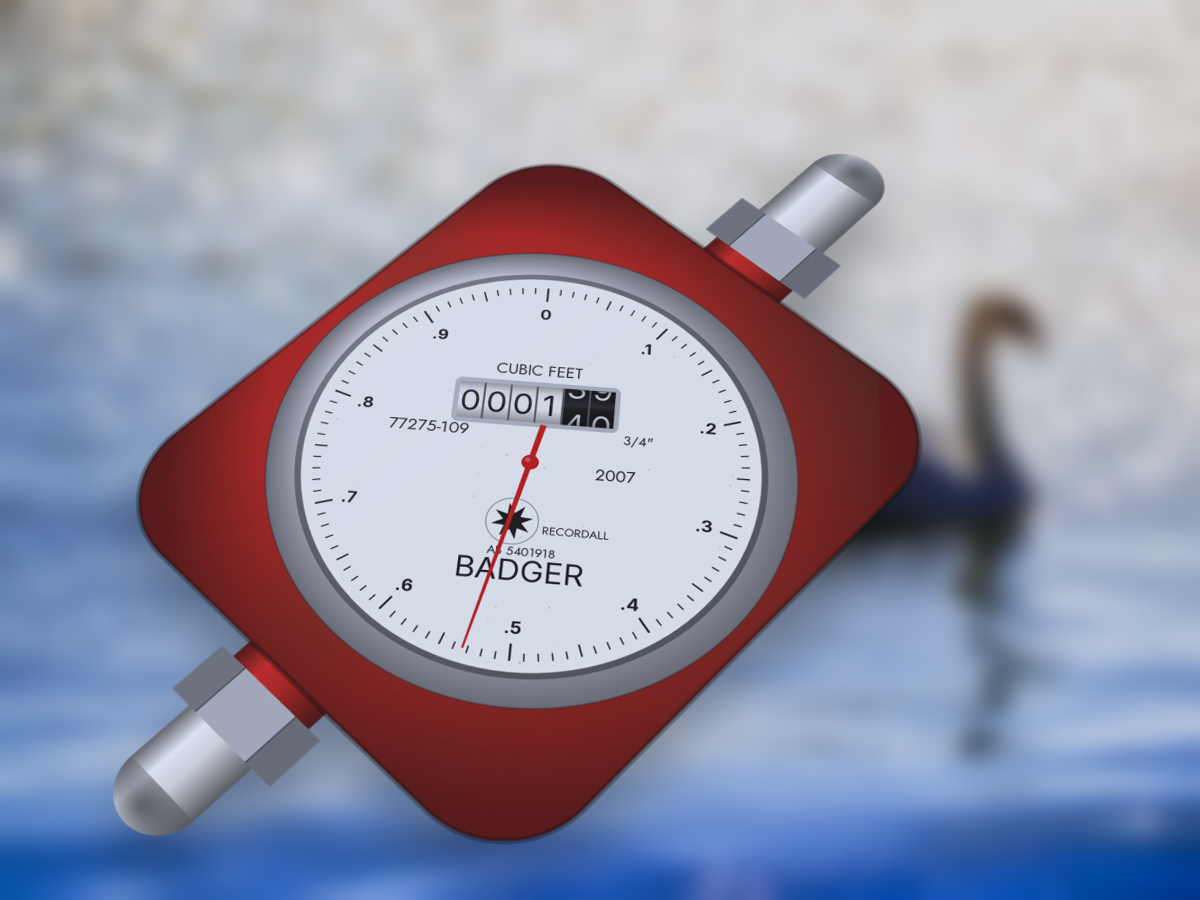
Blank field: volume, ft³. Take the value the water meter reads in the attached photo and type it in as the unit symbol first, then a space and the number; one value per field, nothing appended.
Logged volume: ft³ 139.53
